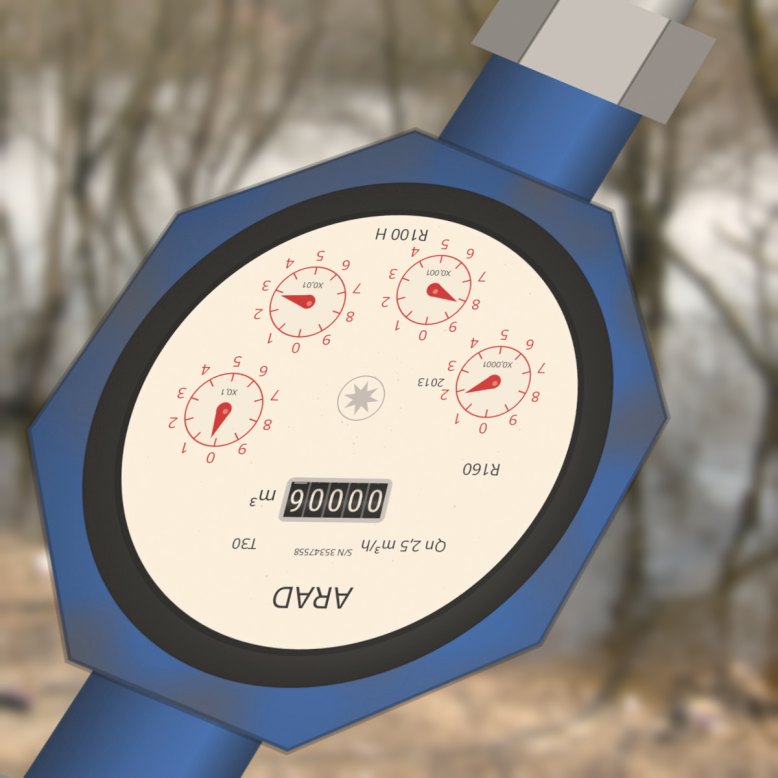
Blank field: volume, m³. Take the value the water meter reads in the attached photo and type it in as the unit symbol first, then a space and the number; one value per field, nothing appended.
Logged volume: m³ 6.0281
